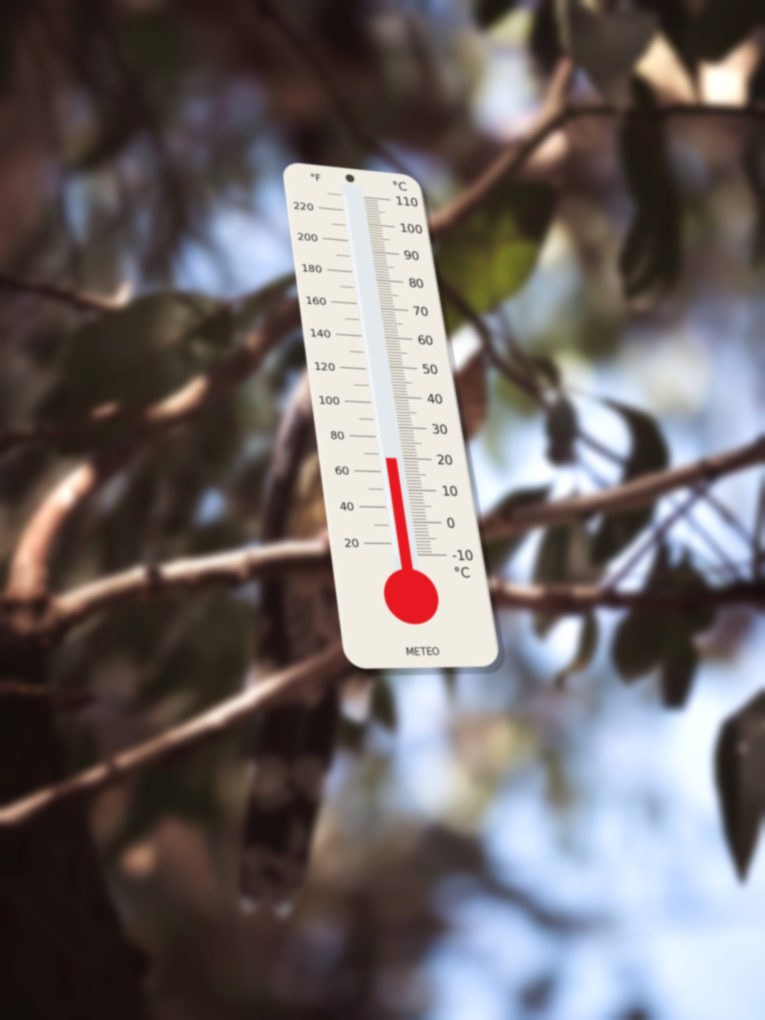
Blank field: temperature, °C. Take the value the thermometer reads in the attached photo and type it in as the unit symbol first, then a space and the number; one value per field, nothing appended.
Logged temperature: °C 20
